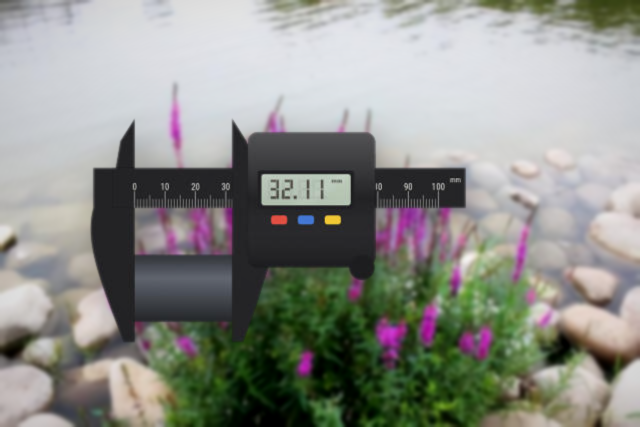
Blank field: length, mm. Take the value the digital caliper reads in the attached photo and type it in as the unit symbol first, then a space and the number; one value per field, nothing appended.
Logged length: mm 32.11
